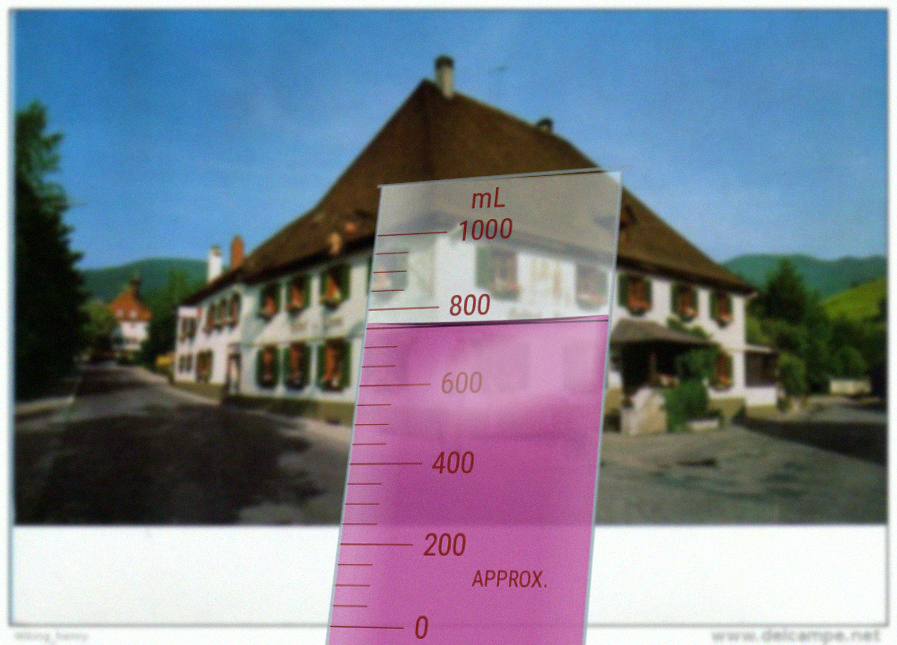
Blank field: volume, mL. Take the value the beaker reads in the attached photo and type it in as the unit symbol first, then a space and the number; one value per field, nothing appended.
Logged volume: mL 750
